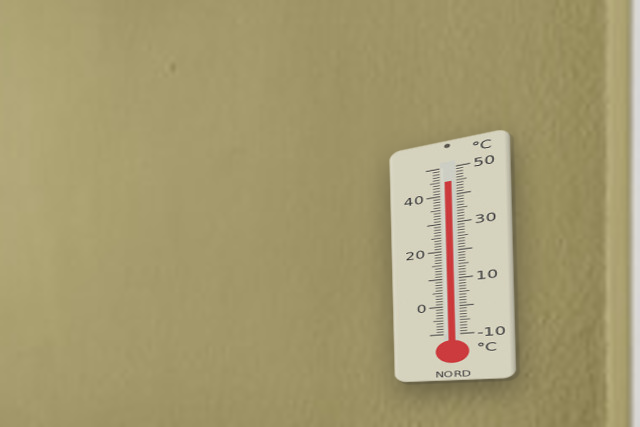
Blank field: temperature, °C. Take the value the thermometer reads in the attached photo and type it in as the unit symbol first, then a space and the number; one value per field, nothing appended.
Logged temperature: °C 45
